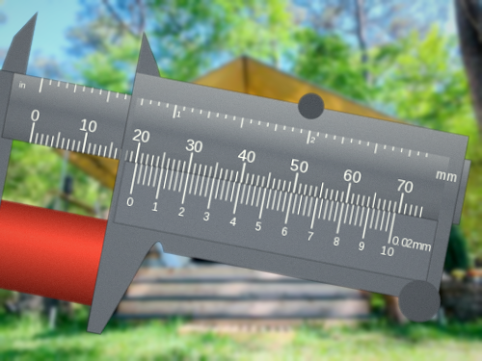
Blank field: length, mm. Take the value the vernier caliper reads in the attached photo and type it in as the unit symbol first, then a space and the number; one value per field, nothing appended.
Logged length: mm 20.2
